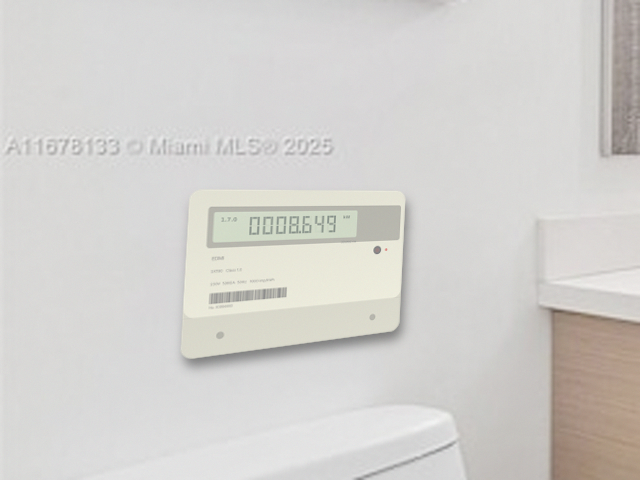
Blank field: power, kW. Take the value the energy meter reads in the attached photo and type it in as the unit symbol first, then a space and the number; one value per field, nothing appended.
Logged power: kW 8.649
